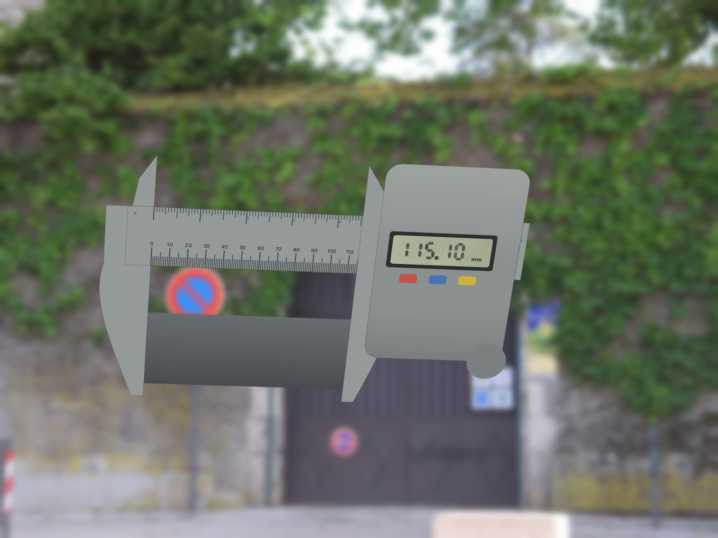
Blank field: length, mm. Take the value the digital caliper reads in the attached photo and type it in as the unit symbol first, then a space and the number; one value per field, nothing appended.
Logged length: mm 115.10
